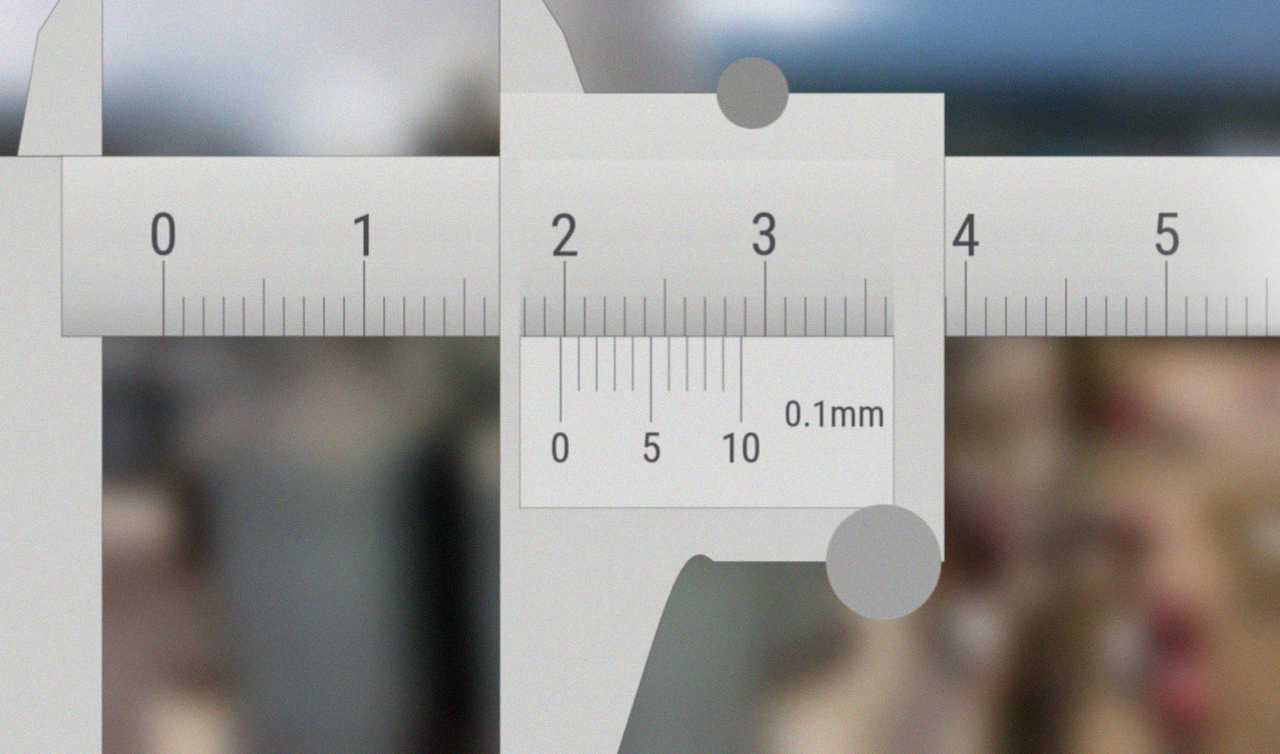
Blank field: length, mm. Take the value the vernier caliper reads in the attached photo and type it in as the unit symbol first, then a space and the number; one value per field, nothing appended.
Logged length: mm 19.8
